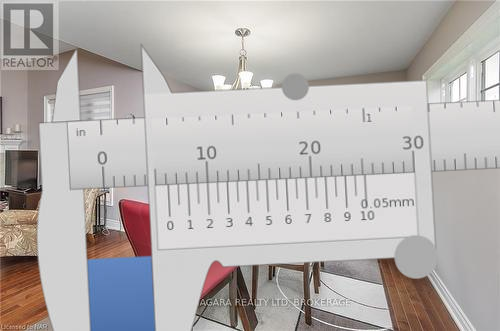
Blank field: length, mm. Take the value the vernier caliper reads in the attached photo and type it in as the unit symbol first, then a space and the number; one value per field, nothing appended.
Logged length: mm 6.2
